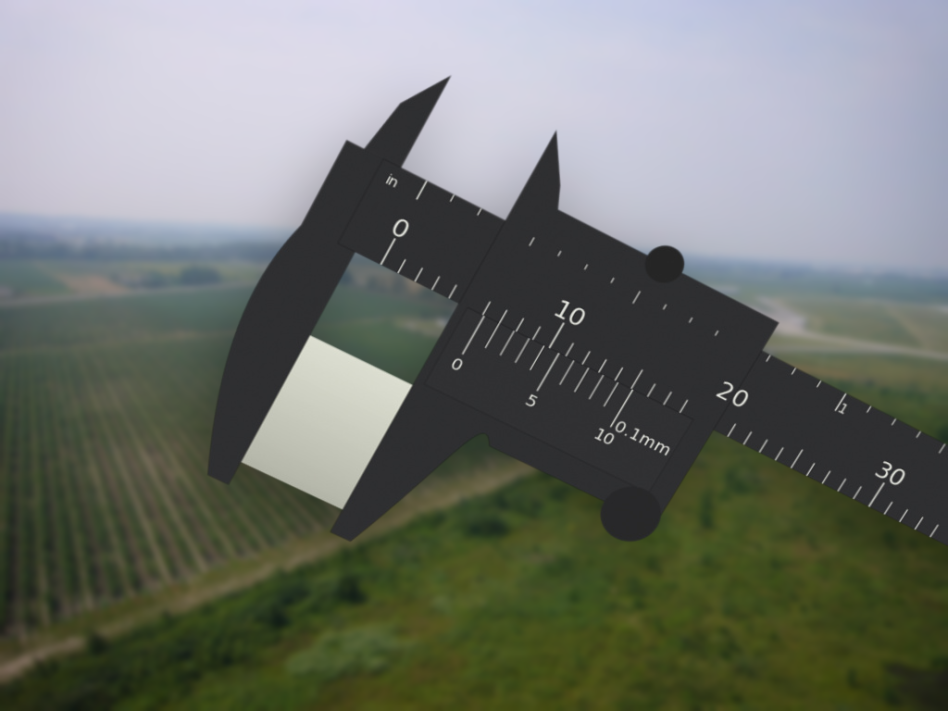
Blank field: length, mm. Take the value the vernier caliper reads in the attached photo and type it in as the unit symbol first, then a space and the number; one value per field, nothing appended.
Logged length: mm 6.1
